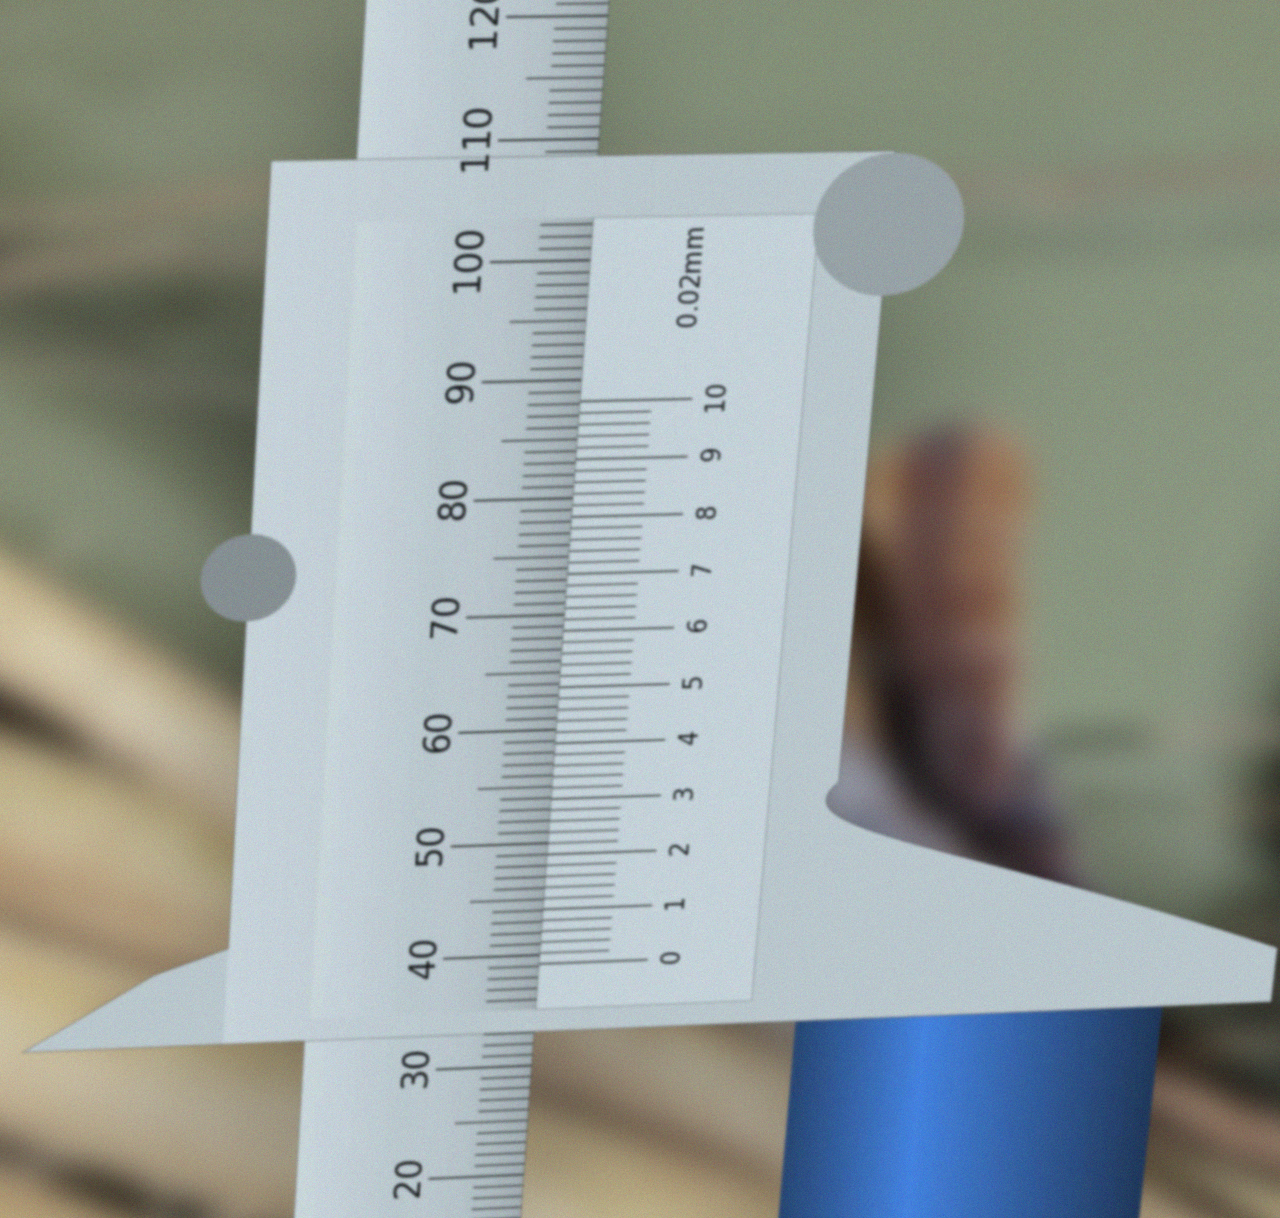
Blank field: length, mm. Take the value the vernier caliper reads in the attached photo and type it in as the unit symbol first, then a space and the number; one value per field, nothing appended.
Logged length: mm 39.2
